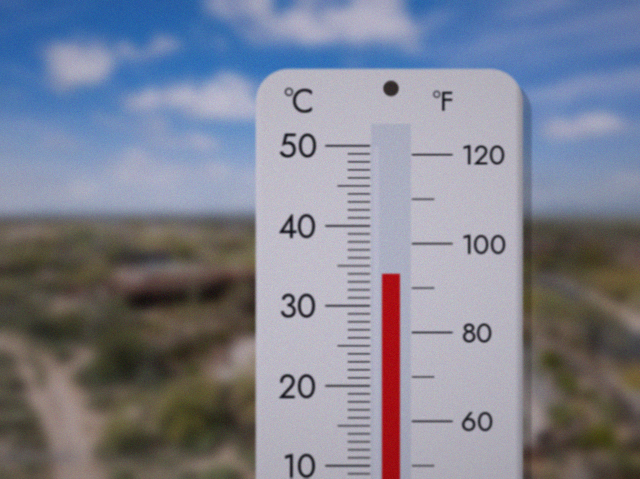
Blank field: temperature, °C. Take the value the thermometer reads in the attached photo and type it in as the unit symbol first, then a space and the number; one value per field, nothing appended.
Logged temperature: °C 34
